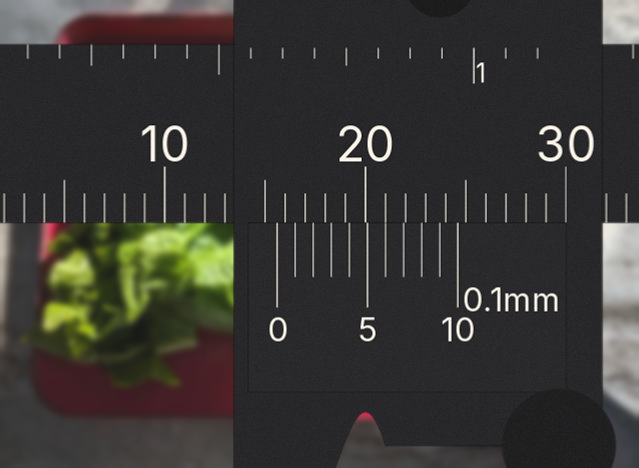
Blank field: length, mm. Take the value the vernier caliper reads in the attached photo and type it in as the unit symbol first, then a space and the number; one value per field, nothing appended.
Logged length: mm 15.6
